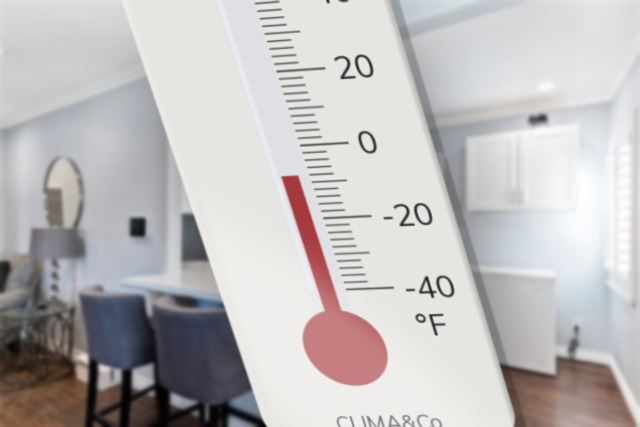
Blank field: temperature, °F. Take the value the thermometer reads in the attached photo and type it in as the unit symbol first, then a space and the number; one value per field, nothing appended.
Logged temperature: °F -8
